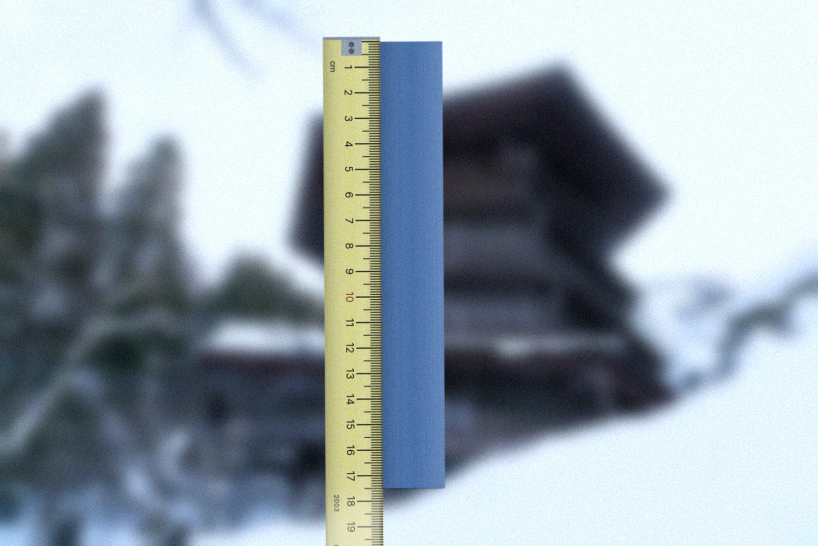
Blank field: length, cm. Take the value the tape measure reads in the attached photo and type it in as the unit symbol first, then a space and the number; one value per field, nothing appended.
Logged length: cm 17.5
